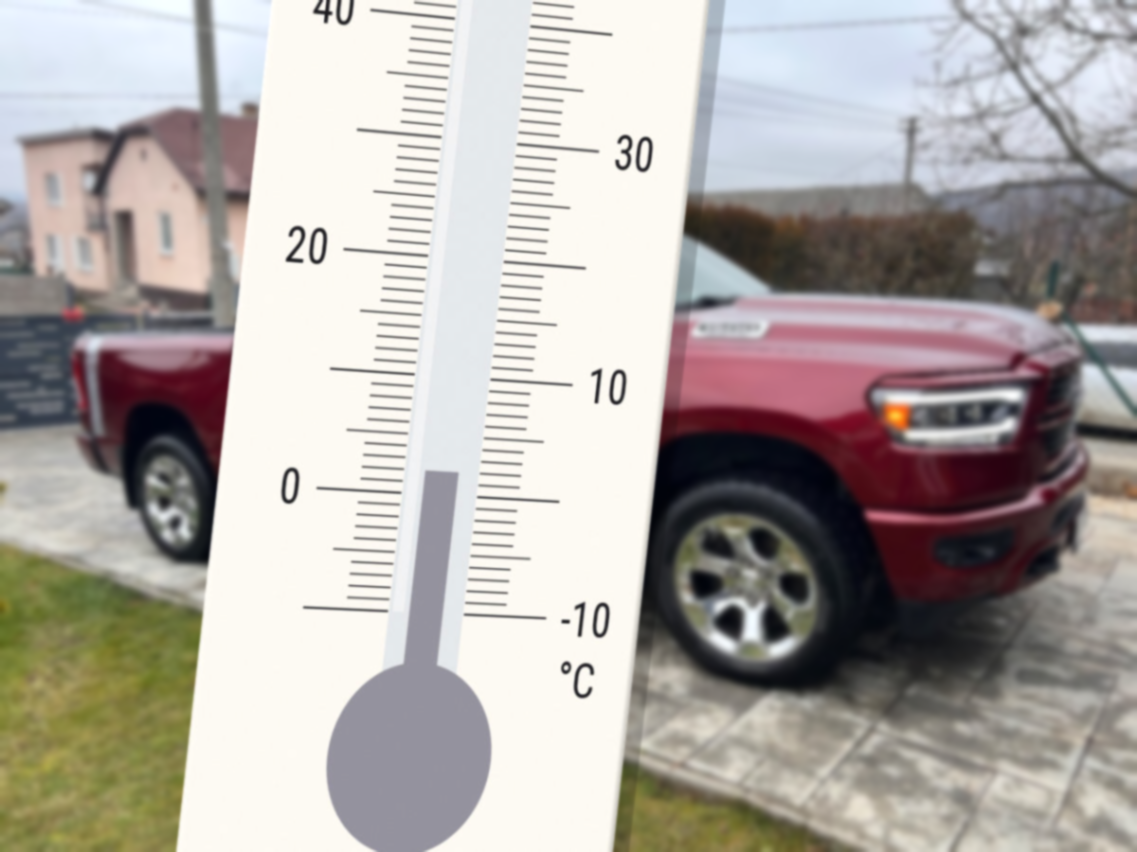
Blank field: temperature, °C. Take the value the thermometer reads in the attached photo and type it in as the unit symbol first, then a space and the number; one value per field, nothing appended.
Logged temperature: °C 2
